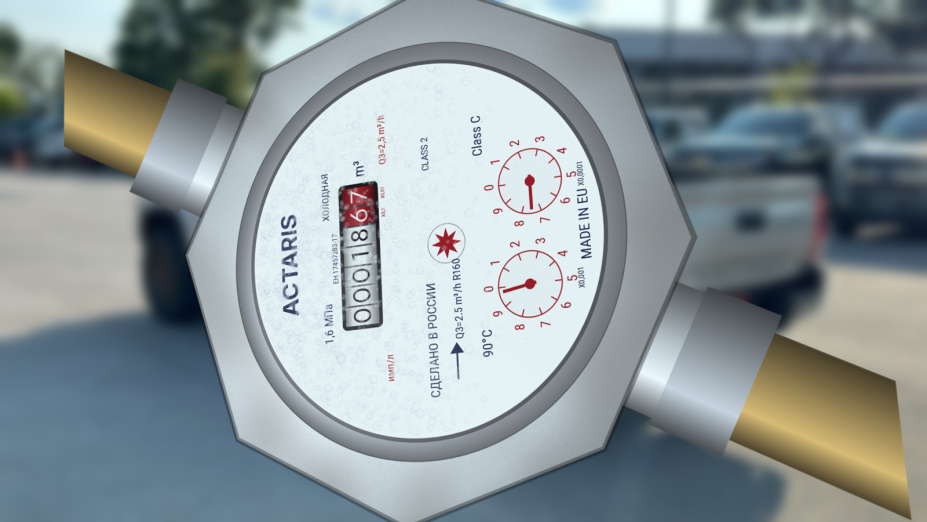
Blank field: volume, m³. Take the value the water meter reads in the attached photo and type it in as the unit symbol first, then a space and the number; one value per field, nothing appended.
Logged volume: m³ 18.6697
